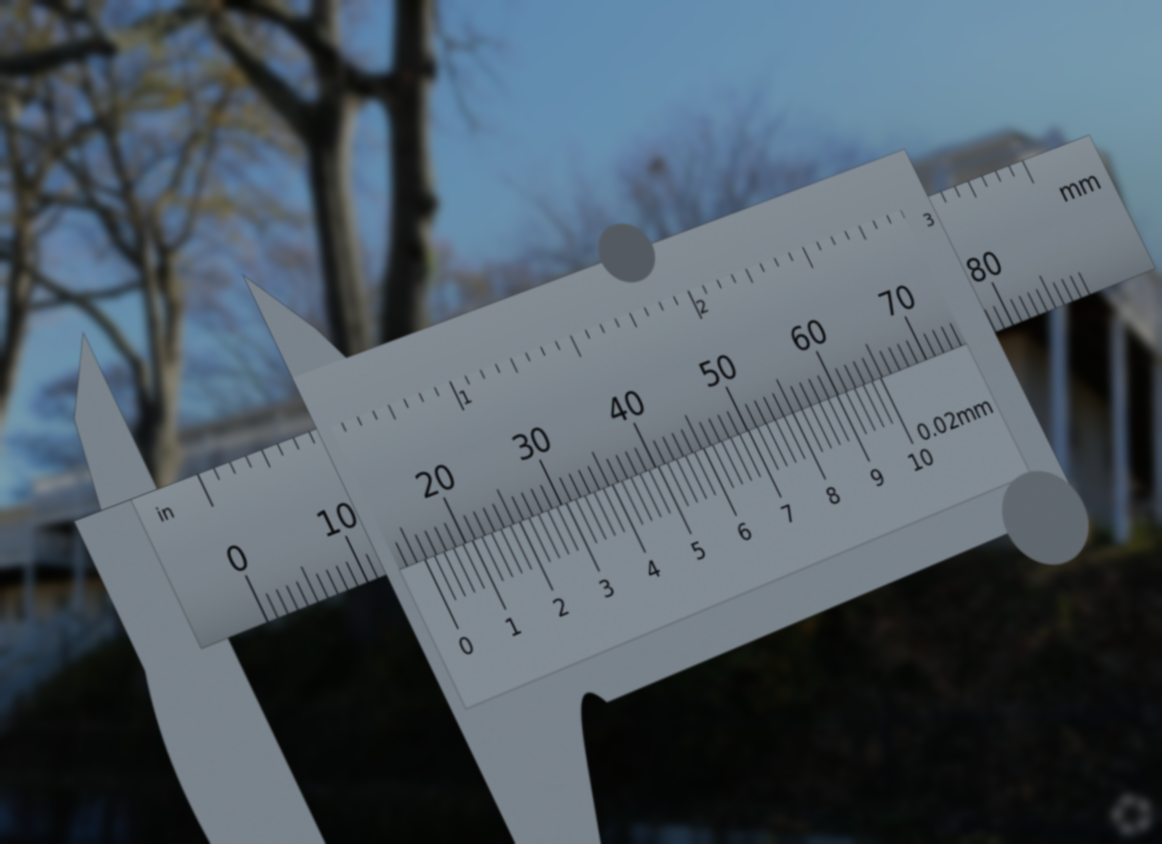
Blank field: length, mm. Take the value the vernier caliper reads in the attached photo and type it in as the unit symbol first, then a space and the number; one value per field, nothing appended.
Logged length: mm 15.8
